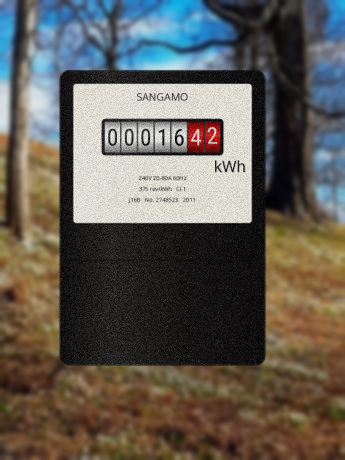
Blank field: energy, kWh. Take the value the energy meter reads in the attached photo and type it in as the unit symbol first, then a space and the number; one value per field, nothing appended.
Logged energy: kWh 16.42
